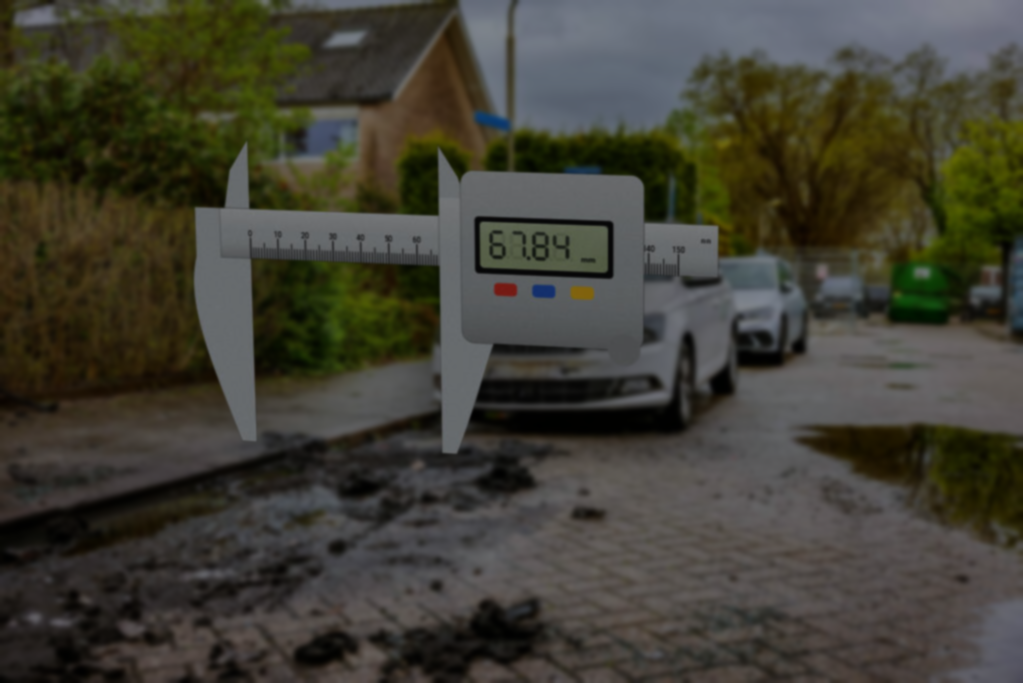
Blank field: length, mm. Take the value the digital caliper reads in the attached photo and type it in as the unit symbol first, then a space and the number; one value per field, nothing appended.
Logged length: mm 67.84
